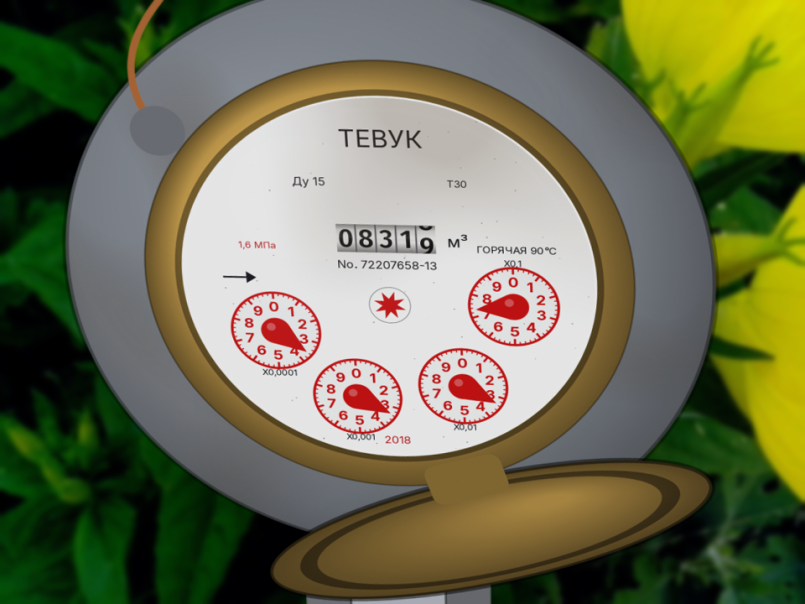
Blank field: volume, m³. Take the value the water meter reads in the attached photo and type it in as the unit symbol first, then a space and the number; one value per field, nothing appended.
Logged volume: m³ 8318.7333
